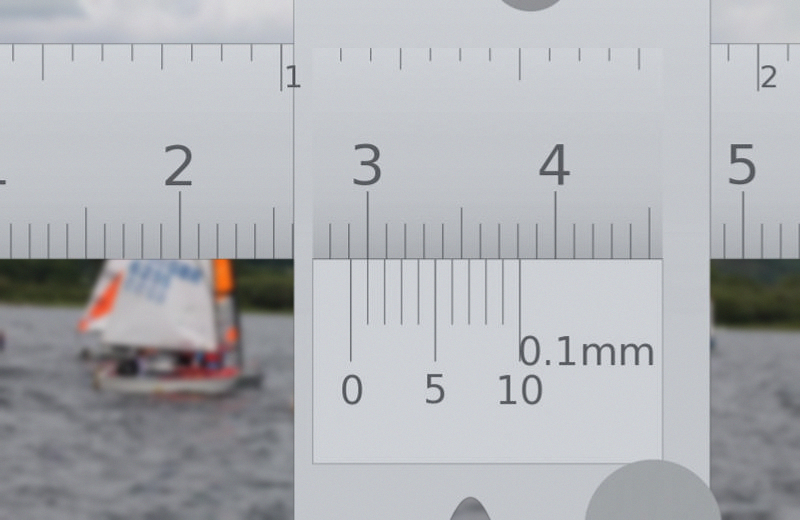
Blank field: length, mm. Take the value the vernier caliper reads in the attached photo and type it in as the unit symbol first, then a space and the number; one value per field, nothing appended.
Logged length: mm 29.1
